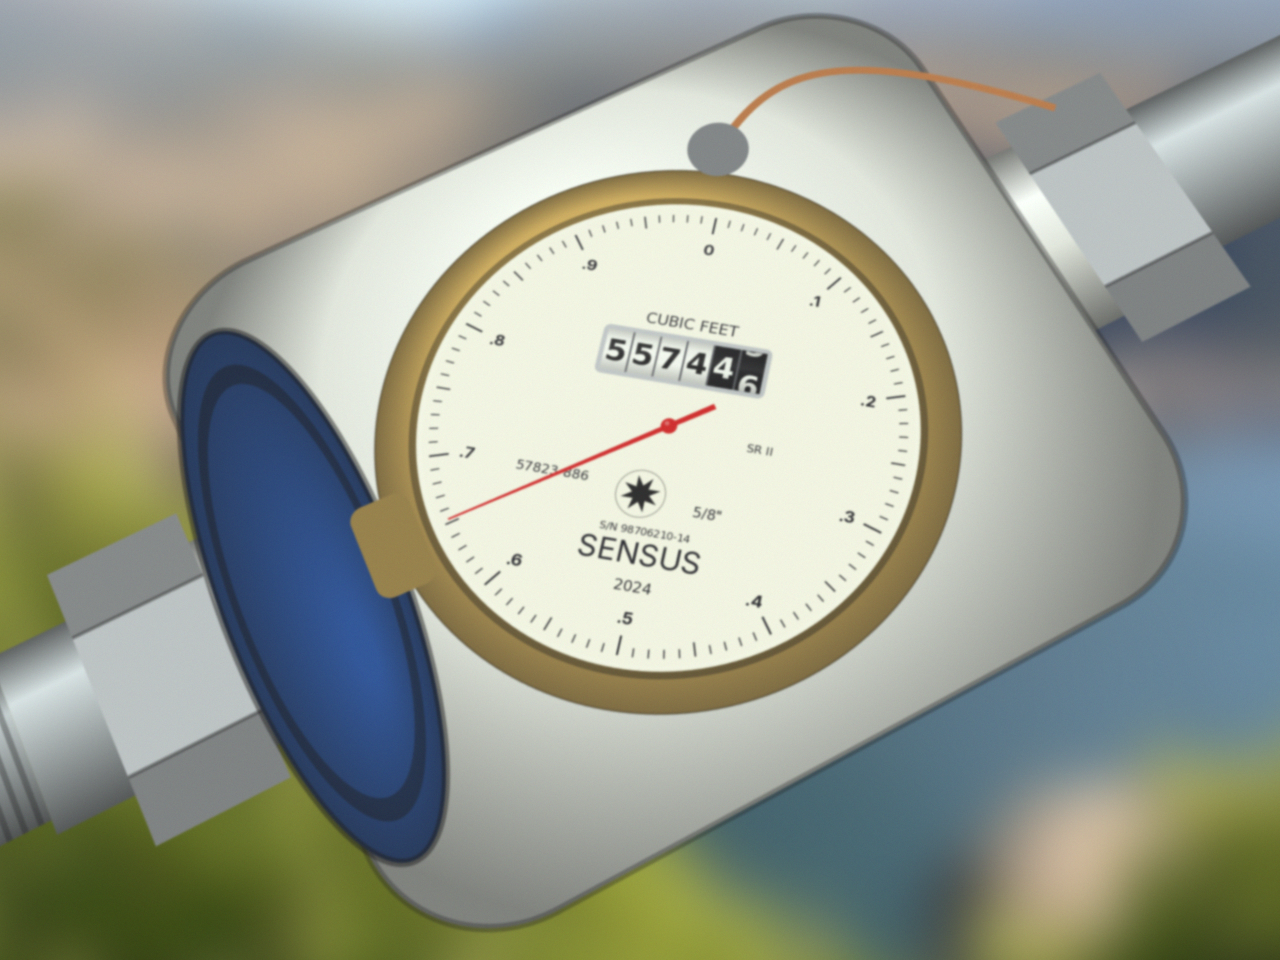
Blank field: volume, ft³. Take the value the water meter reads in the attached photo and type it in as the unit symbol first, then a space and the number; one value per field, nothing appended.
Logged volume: ft³ 557445.65
